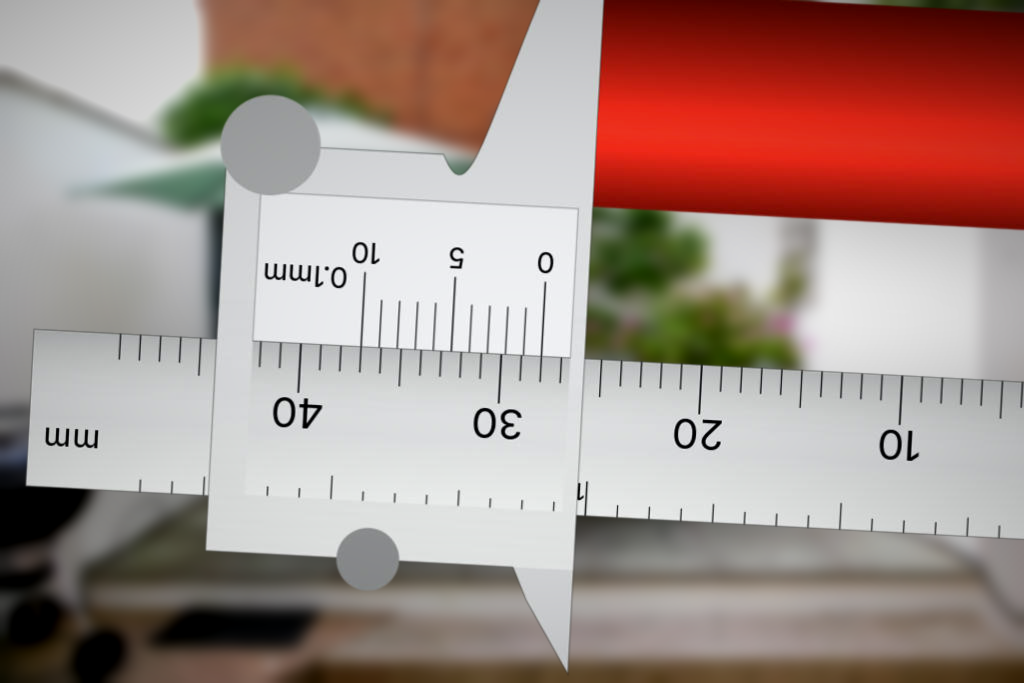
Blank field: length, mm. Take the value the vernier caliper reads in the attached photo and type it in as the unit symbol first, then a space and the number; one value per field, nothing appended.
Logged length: mm 28.0
